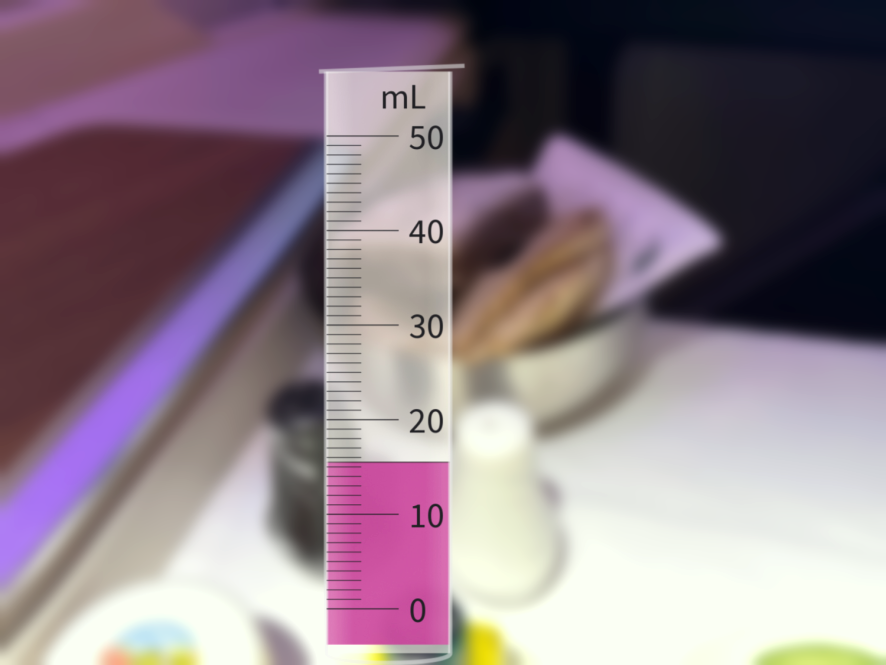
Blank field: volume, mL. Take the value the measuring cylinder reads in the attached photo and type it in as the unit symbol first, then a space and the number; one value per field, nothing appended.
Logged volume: mL 15.5
